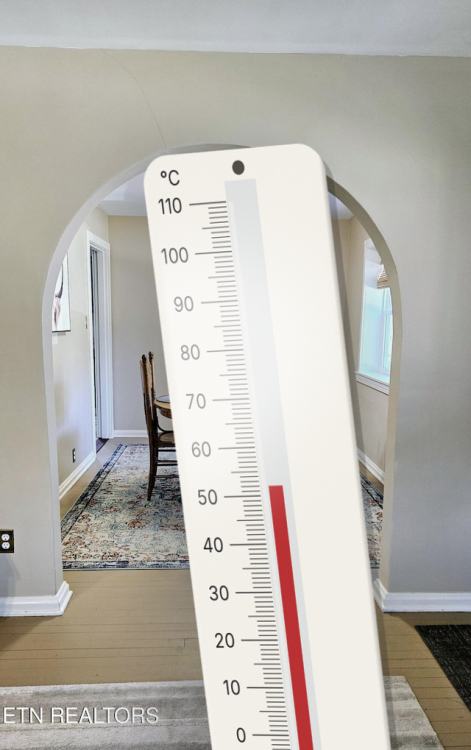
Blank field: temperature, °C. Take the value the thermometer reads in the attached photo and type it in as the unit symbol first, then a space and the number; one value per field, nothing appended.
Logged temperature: °C 52
